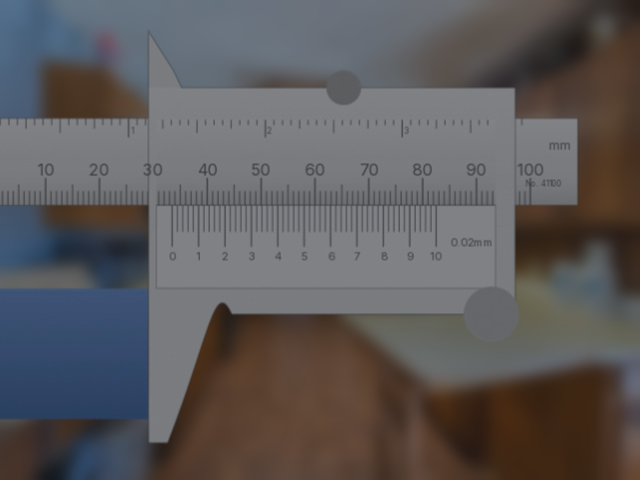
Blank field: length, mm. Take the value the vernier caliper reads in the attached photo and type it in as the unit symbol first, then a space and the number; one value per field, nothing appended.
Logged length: mm 33.5
